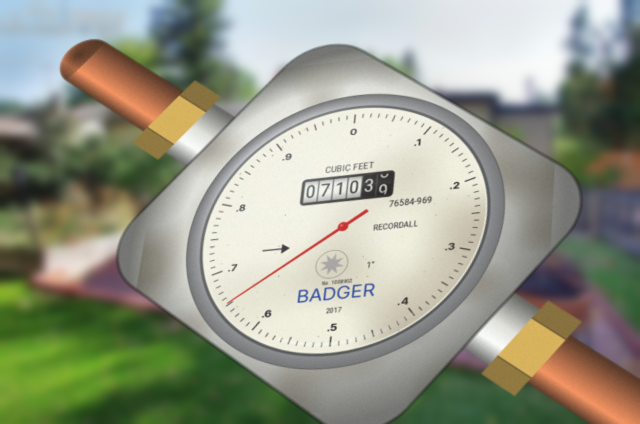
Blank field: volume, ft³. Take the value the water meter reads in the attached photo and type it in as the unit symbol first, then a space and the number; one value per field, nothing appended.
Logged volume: ft³ 71038.65
